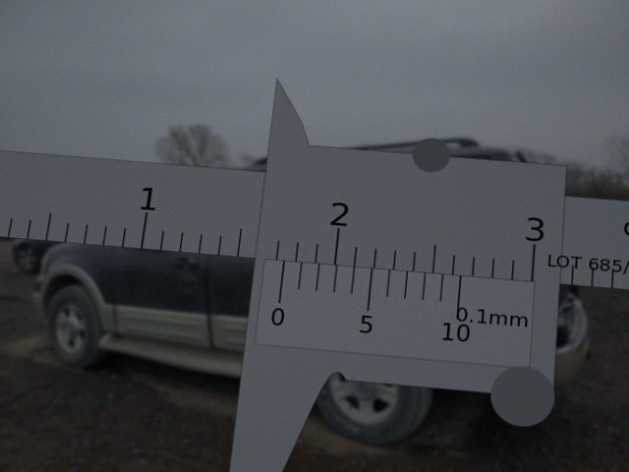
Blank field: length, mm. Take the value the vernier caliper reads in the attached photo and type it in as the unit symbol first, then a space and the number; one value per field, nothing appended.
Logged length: mm 17.4
